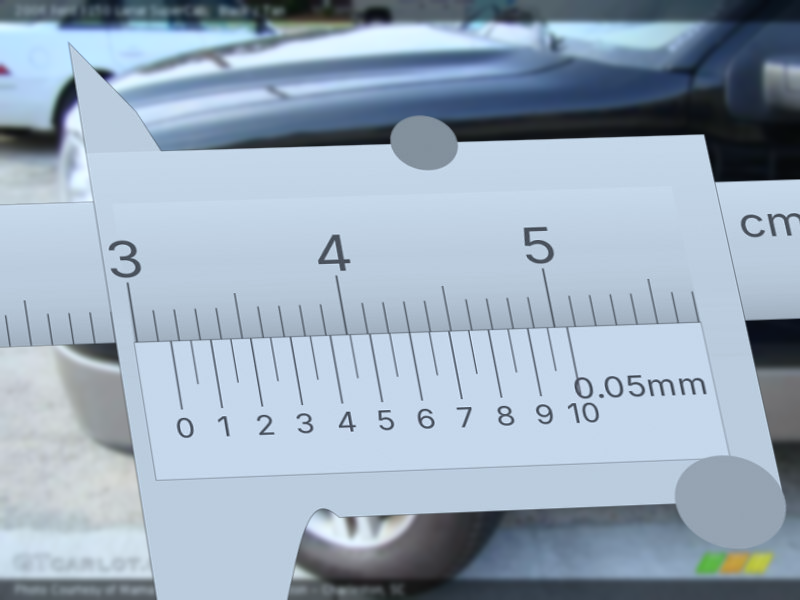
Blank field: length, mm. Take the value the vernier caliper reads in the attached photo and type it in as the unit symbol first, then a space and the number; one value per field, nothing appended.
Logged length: mm 31.6
